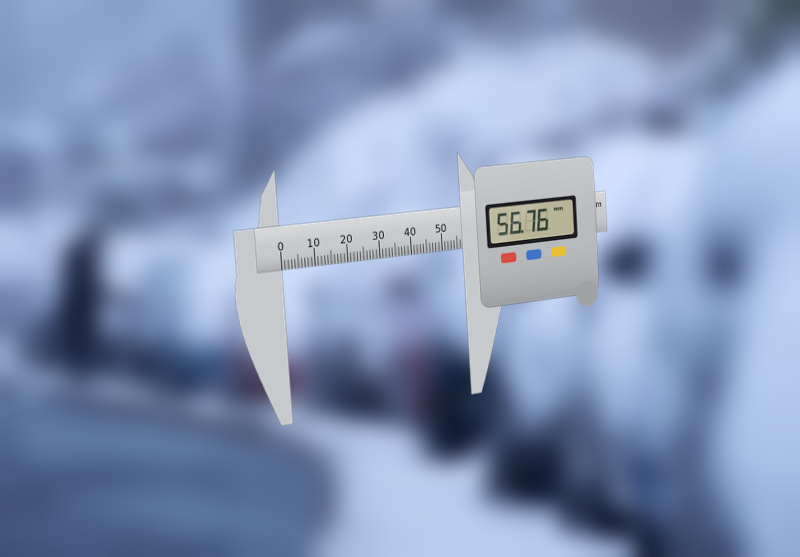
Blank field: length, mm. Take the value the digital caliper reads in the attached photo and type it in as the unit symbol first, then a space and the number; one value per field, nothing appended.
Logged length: mm 56.76
